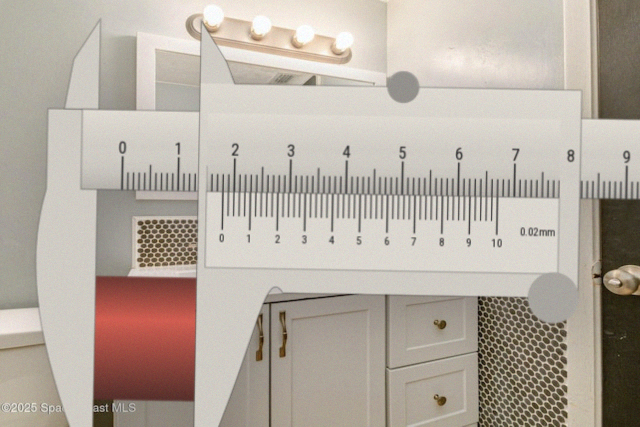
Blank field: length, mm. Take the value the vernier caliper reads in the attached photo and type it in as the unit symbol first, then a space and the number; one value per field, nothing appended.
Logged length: mm 18.0
